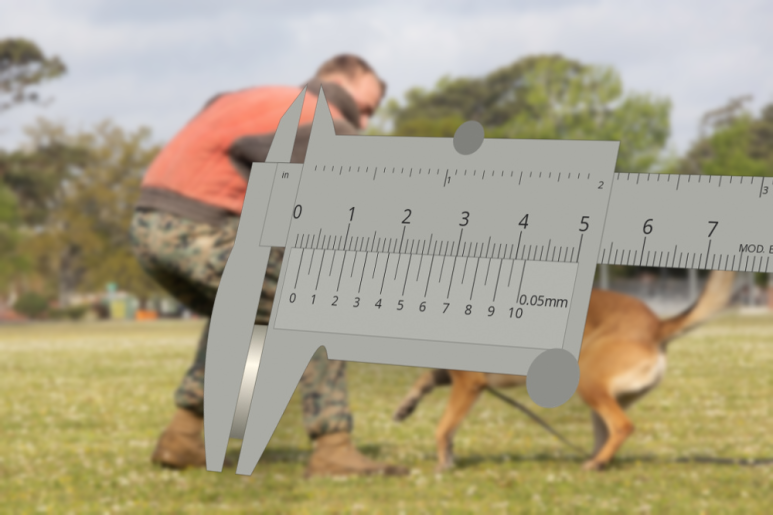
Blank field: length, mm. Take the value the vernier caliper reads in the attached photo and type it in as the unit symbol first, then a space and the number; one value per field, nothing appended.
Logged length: mm 2.6
